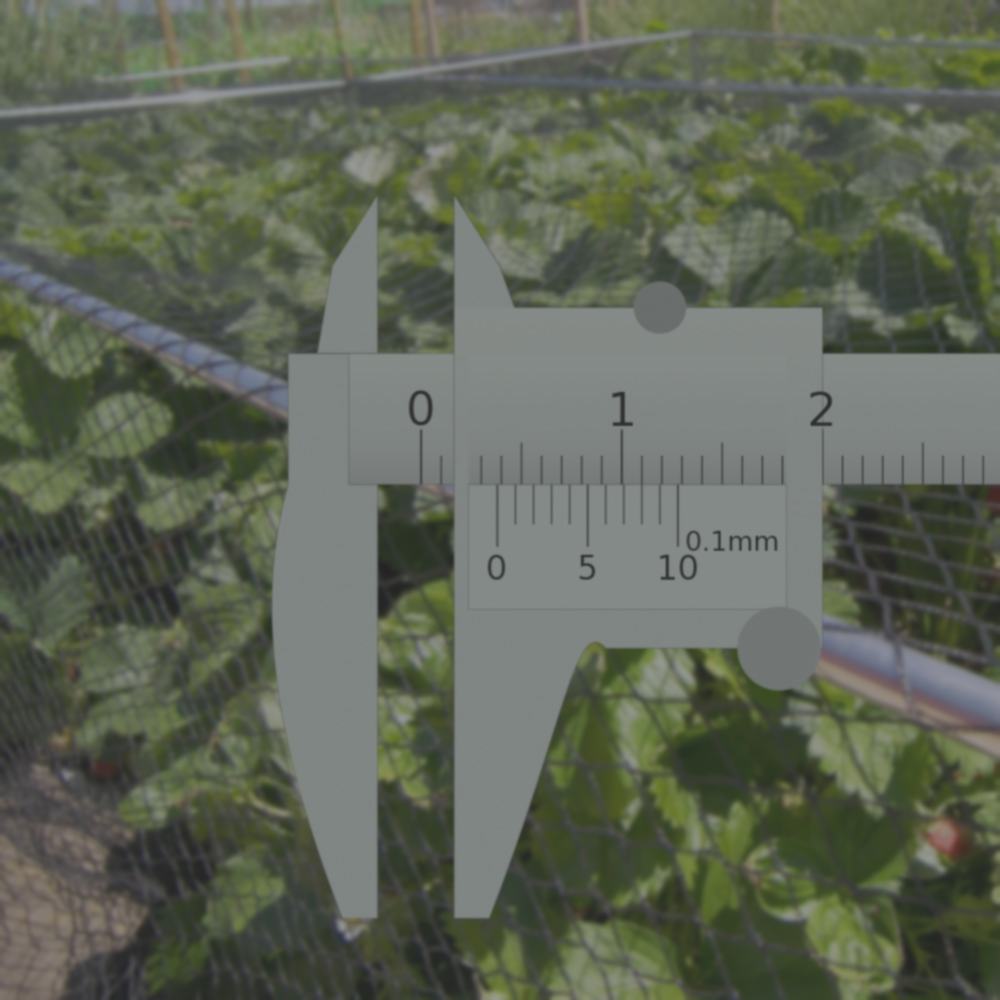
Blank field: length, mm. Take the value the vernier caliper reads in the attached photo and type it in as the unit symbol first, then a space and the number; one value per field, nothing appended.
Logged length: mm 3.8
